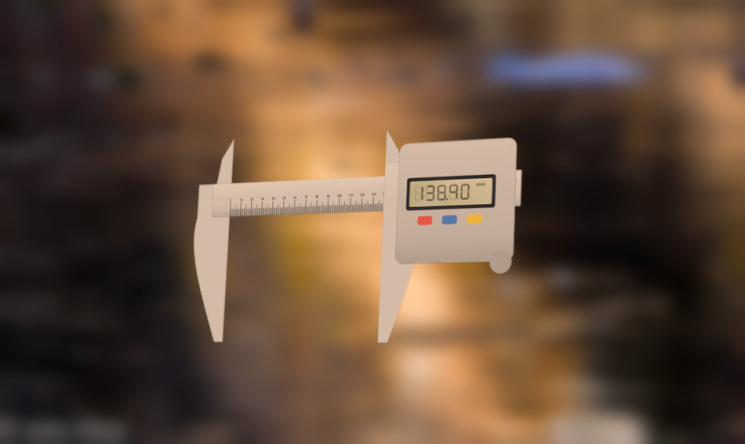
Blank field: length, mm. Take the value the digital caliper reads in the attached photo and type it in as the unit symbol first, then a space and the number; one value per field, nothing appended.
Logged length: mm 138.90
